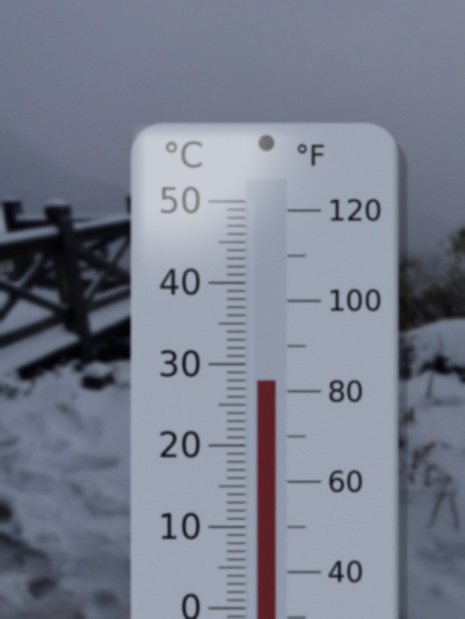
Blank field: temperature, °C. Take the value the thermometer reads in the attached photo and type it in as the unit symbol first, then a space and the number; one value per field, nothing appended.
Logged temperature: °C 28
